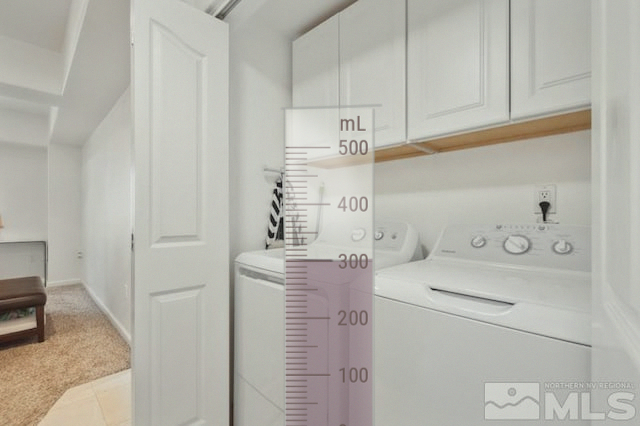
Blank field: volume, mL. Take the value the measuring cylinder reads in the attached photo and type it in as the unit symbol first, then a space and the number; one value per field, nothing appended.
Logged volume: mL 300
